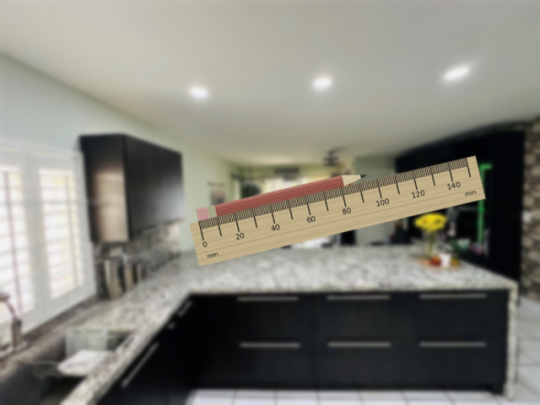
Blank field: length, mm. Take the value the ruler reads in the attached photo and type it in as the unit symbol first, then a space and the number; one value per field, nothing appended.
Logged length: mm 95
